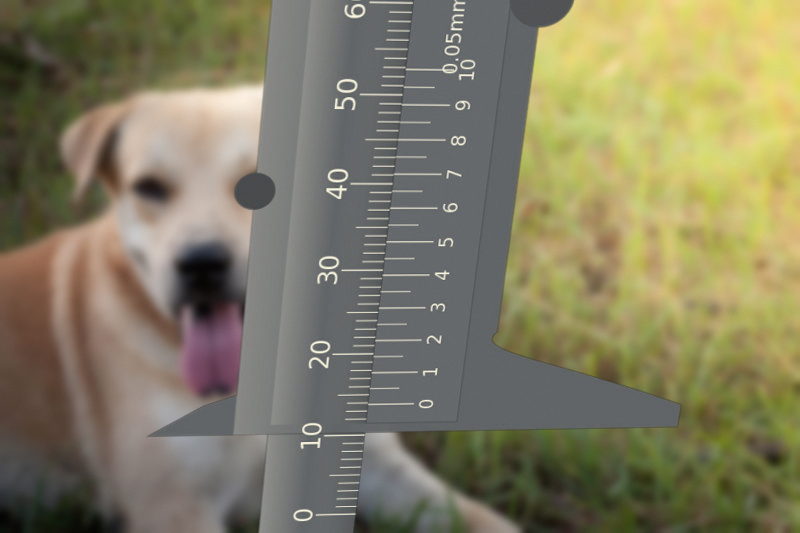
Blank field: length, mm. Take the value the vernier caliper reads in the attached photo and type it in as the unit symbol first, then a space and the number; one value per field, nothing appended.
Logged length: mm 13.8
